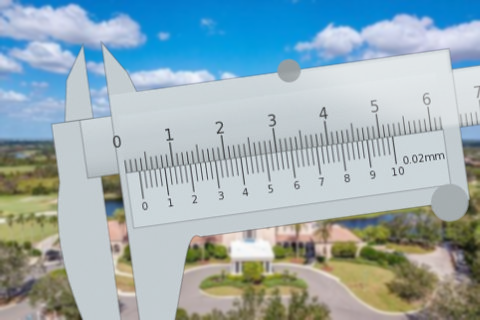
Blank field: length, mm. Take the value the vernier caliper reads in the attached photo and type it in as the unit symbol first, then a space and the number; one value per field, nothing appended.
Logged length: mm 3.5
